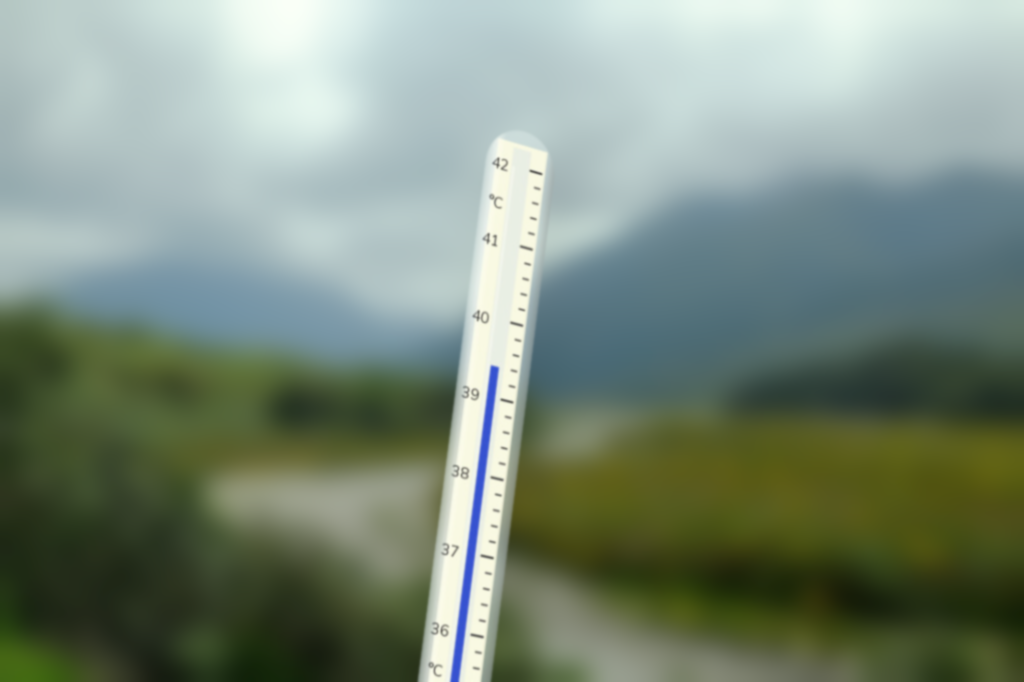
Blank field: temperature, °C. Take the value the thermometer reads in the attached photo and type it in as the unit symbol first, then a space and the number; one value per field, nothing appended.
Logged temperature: °C 39.4
